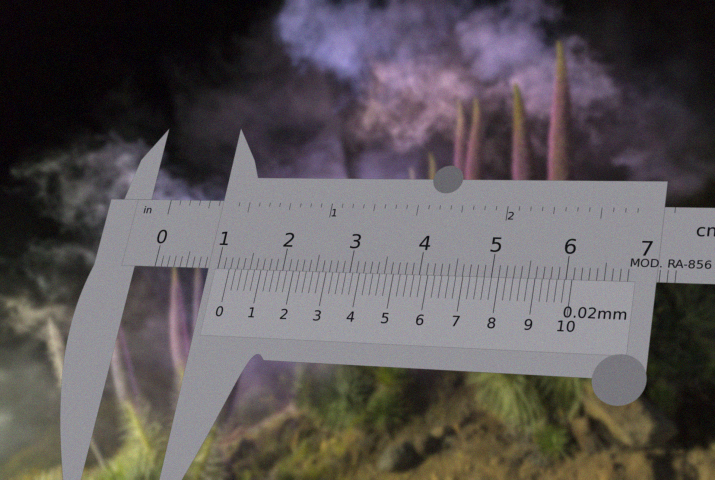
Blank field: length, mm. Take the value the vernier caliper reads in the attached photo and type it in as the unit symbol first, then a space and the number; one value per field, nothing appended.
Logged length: mm 11.8
